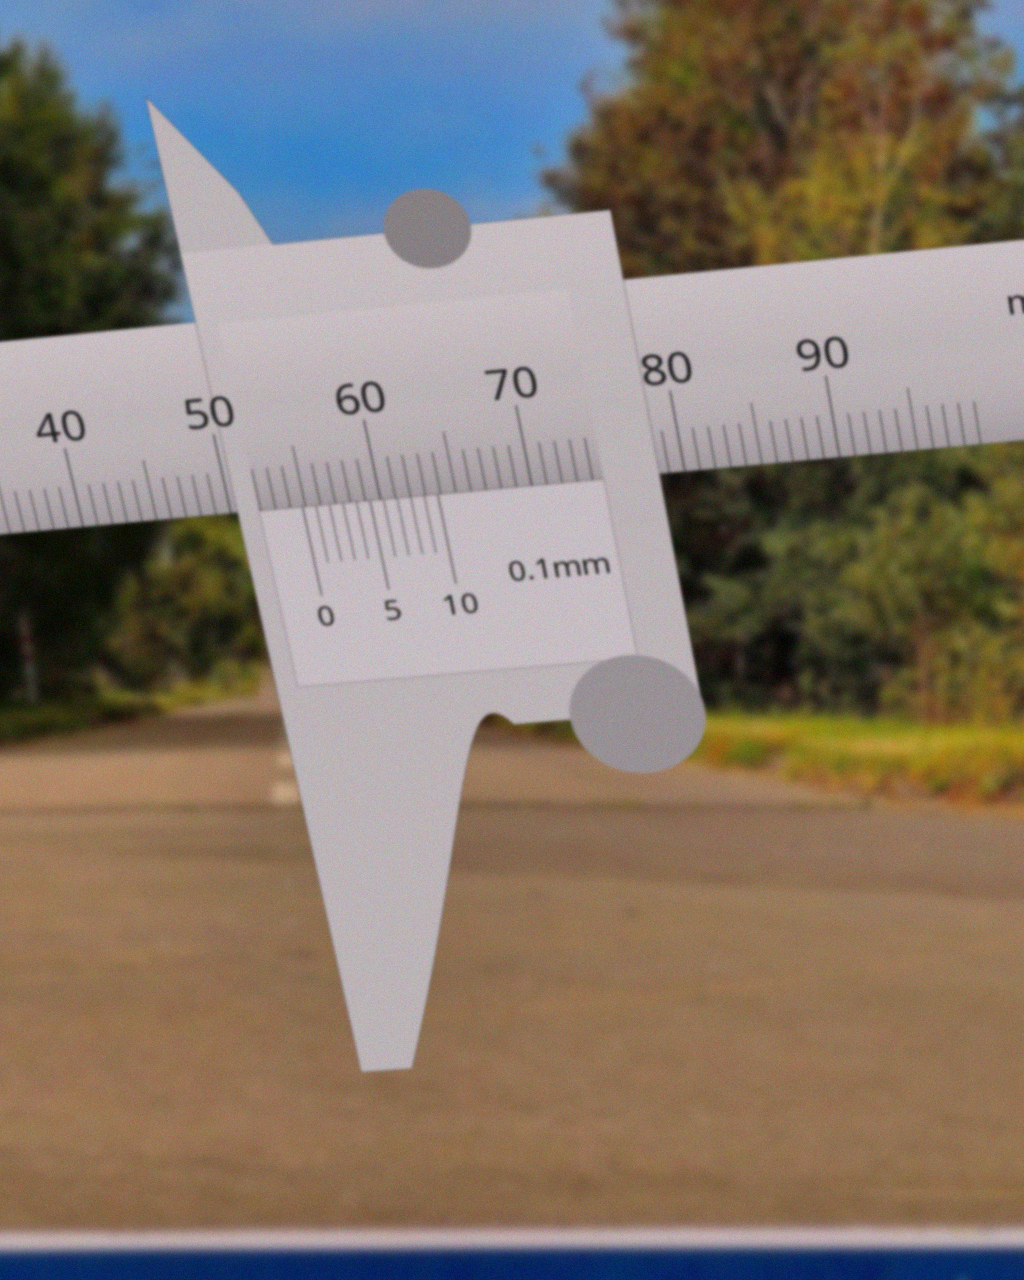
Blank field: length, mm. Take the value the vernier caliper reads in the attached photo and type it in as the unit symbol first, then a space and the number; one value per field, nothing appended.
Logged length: mm 54.8
